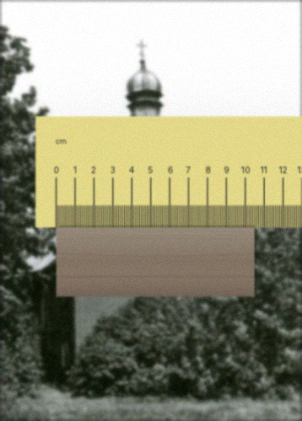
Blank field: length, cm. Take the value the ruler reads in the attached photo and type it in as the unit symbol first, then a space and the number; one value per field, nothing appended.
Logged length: cm 10.5
